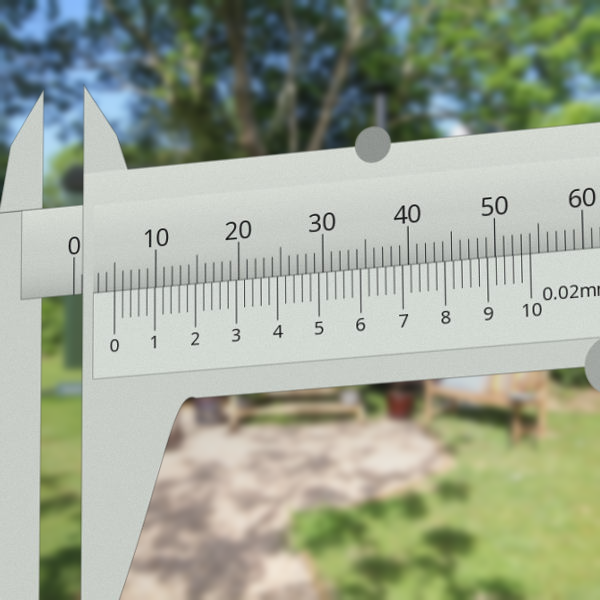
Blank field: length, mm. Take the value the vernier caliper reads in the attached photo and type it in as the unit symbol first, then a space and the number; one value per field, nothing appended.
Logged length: mm 5.0
